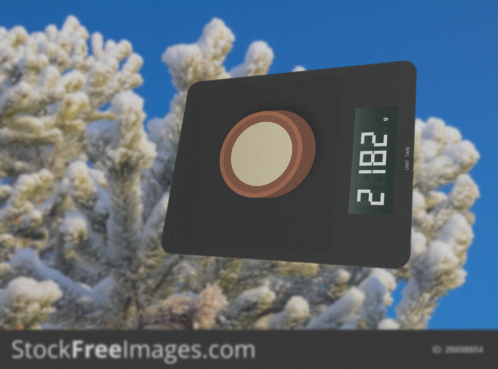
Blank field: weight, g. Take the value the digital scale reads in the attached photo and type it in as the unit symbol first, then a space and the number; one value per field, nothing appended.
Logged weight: g 2182
